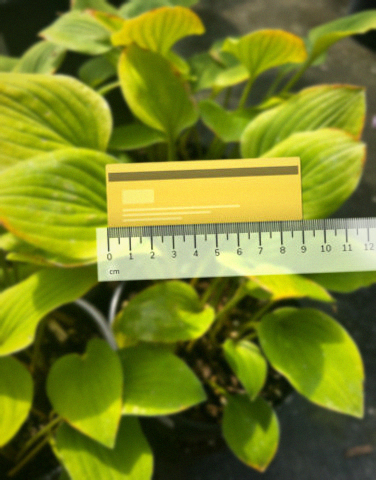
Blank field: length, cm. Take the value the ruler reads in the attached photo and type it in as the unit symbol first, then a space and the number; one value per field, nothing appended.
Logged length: cm 9
